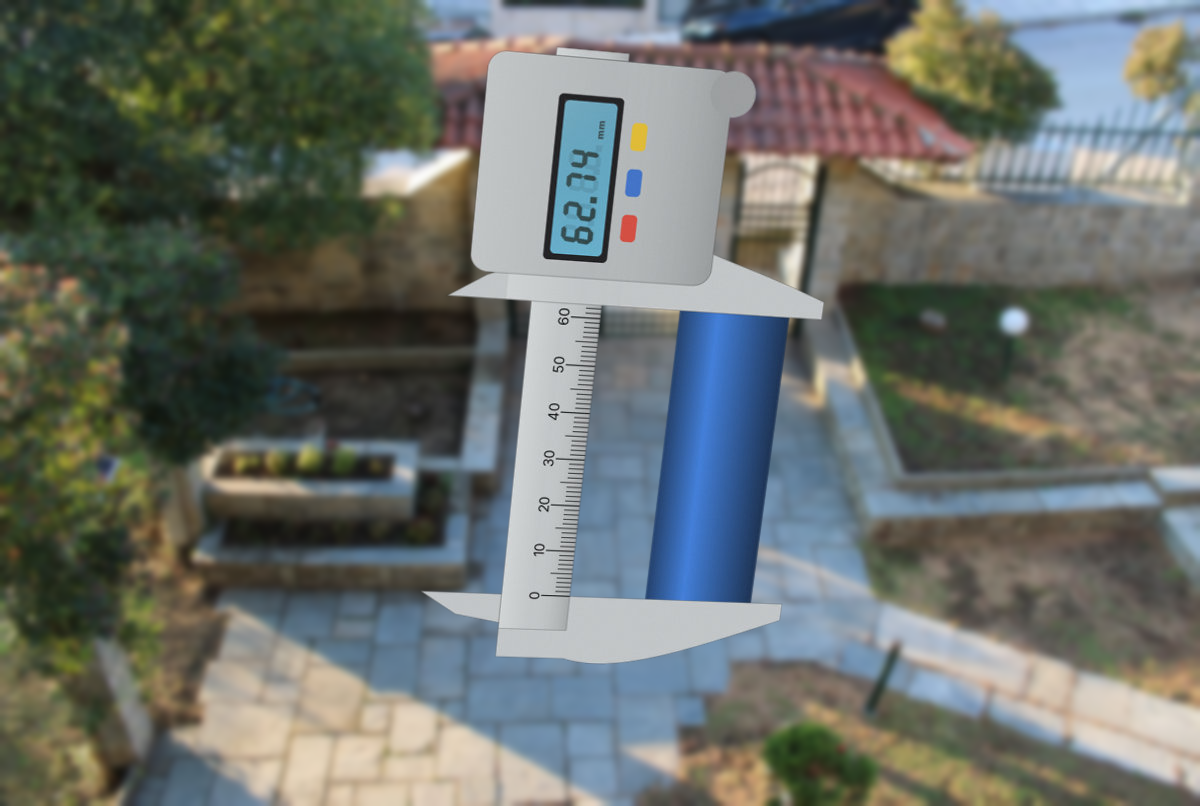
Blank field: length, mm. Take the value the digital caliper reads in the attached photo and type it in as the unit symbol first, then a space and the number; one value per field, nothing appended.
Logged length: mm 62.74
